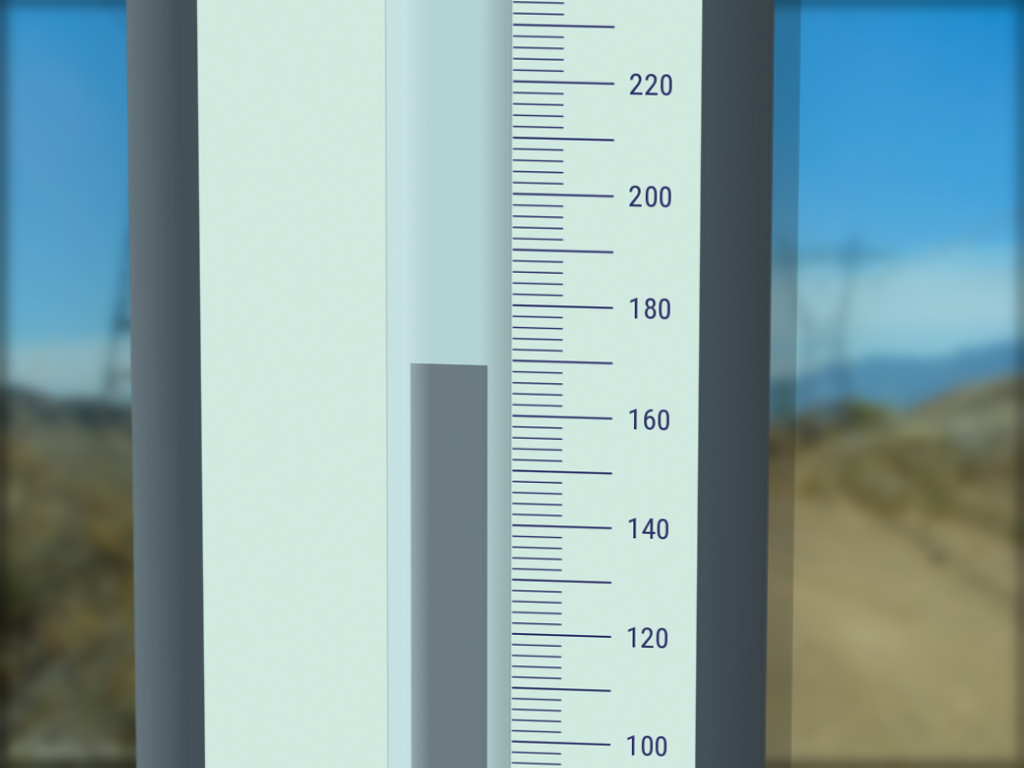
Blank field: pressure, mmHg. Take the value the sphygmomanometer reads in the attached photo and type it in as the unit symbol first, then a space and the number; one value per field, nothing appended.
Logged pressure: mmHg 169
